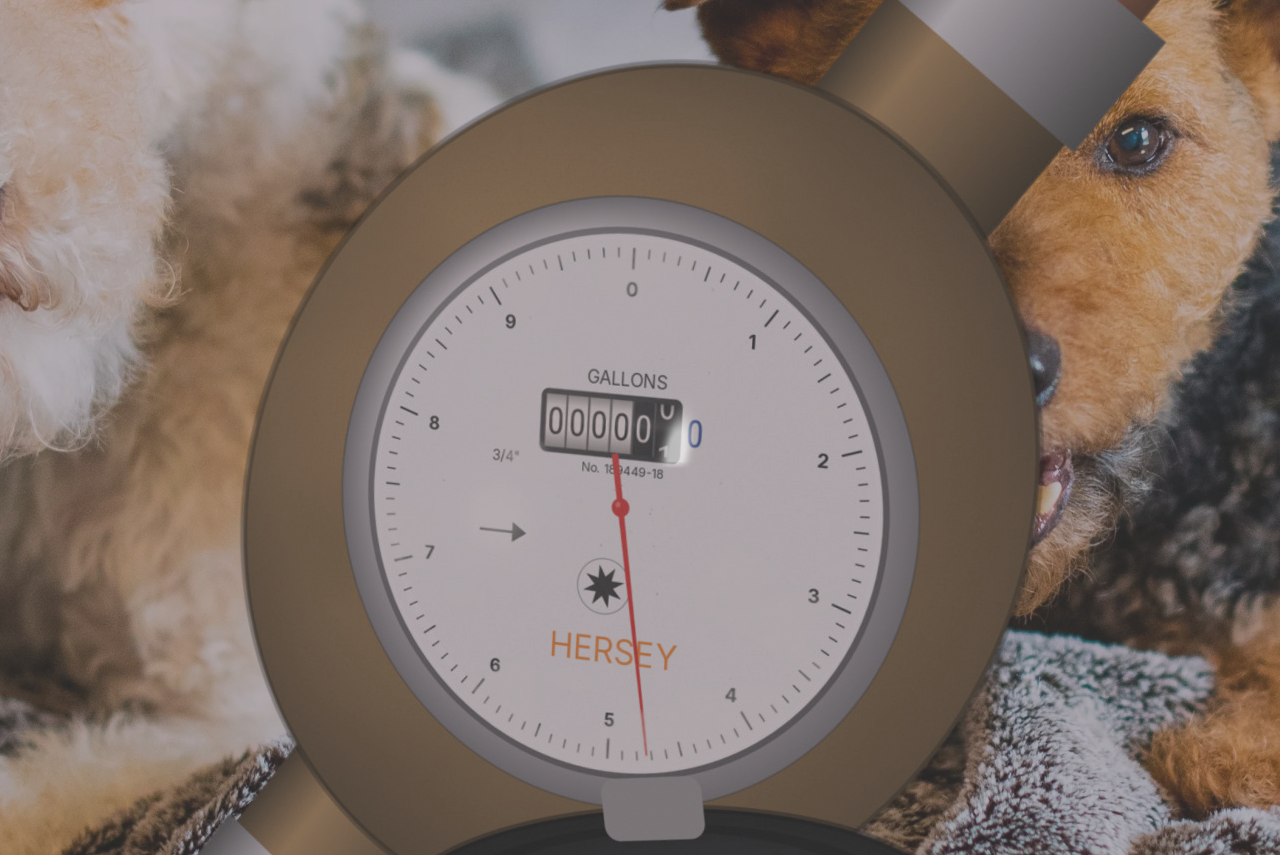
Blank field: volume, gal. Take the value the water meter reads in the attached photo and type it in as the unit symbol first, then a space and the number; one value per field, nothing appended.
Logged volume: gal 4.7
